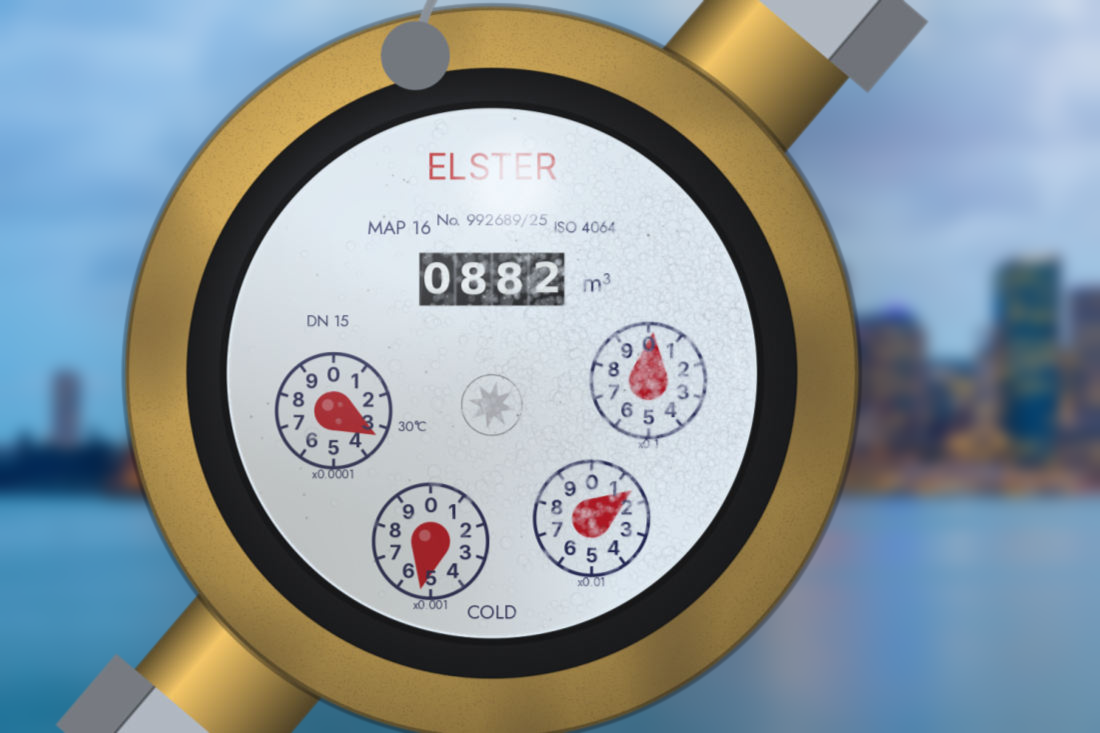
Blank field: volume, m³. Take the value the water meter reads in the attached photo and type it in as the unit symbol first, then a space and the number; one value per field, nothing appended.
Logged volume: m³ 882.0153
